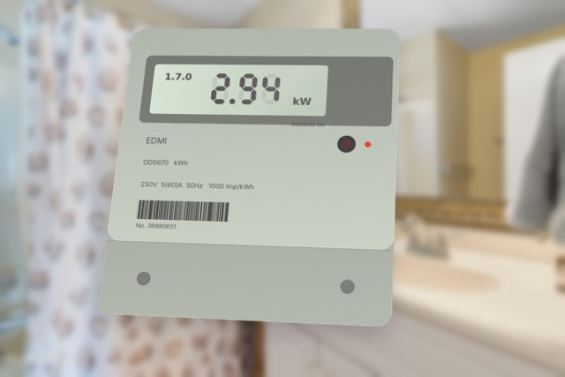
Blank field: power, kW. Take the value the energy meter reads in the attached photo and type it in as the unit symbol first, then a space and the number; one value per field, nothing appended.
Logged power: kW 2.94
